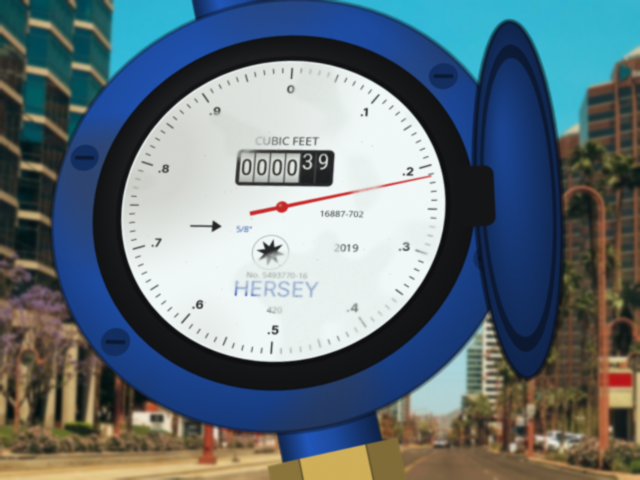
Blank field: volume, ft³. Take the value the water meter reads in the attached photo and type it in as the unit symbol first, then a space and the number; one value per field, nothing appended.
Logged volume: ft³ 39.21
